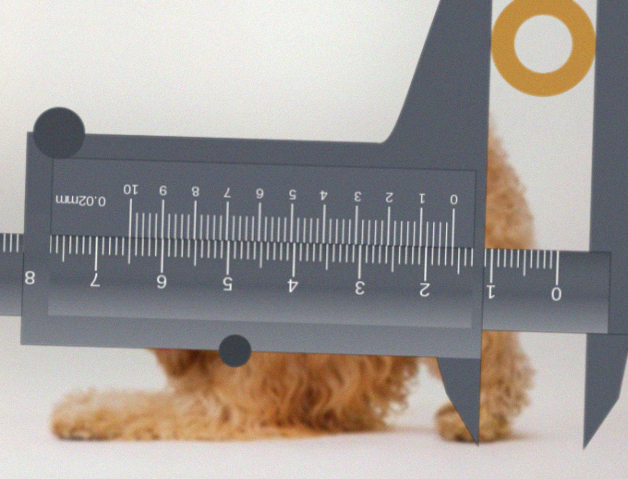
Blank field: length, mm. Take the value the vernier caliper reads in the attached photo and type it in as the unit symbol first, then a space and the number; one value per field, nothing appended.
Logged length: mm 16.0
